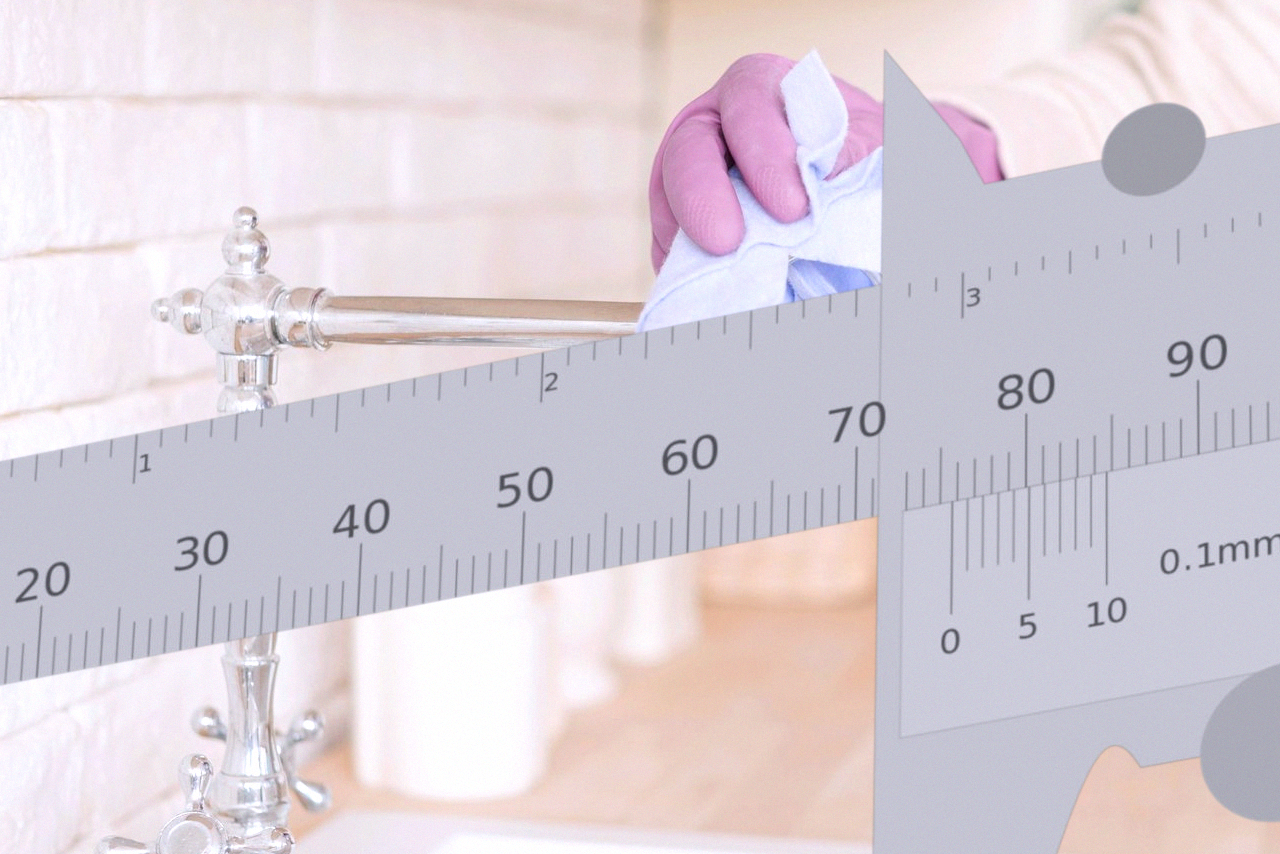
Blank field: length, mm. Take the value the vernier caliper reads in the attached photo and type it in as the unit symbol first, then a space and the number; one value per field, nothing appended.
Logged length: mm 75.7
